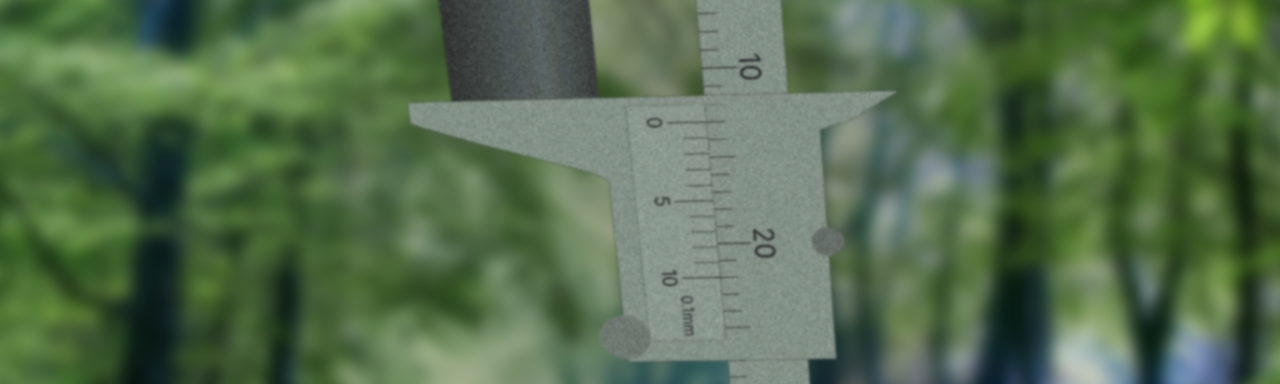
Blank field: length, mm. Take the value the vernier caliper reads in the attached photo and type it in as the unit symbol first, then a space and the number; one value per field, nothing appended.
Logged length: mm 13.0
